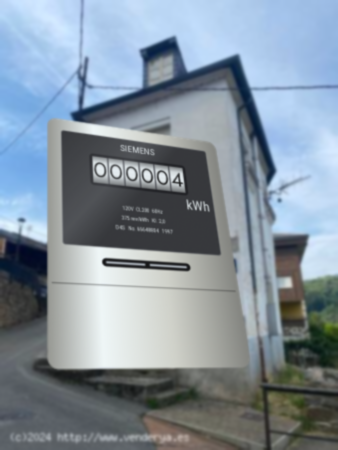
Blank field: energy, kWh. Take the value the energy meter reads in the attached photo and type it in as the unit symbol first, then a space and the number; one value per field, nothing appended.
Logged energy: kWh 4
